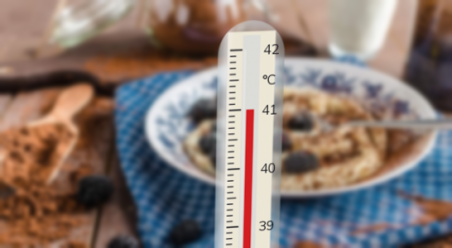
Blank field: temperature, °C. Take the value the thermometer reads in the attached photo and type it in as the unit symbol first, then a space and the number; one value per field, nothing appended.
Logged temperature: °C 41
